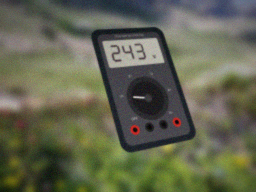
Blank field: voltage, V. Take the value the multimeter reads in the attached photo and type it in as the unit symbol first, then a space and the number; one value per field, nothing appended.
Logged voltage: V 243
